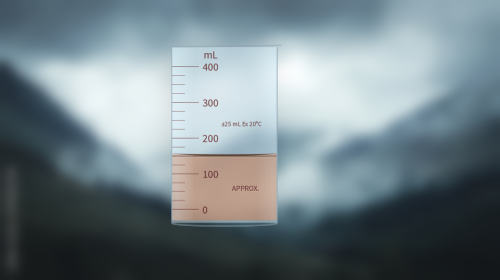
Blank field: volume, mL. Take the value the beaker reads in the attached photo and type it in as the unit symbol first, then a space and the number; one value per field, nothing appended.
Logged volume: mL 150
